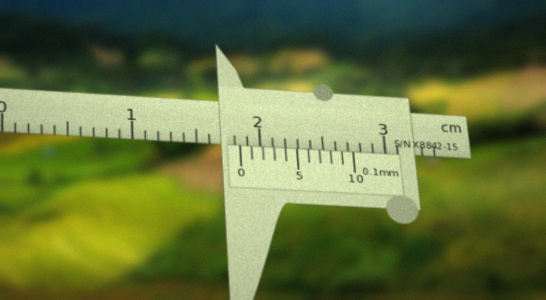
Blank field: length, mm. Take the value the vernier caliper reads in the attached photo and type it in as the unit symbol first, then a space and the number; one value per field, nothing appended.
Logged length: mm 18.4
